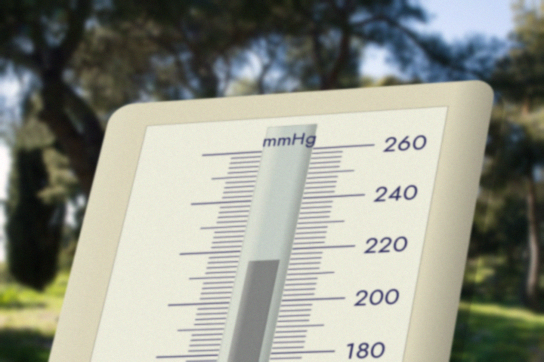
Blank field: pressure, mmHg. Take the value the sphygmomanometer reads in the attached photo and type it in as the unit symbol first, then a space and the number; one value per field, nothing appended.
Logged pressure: mmHg 216
